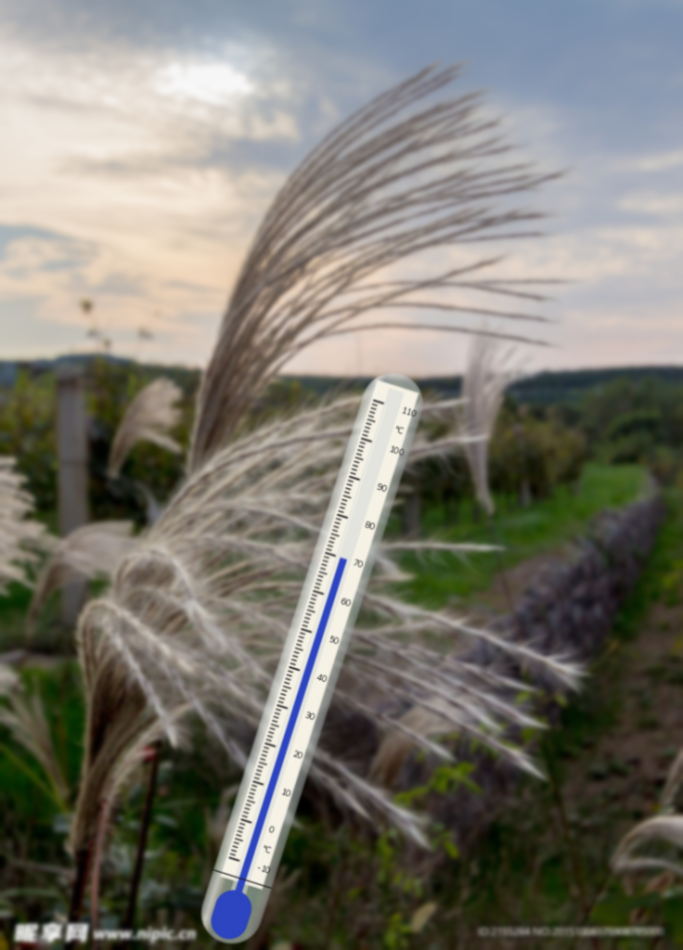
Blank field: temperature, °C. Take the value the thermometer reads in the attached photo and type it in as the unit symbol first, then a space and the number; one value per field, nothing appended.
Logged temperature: °C 70
